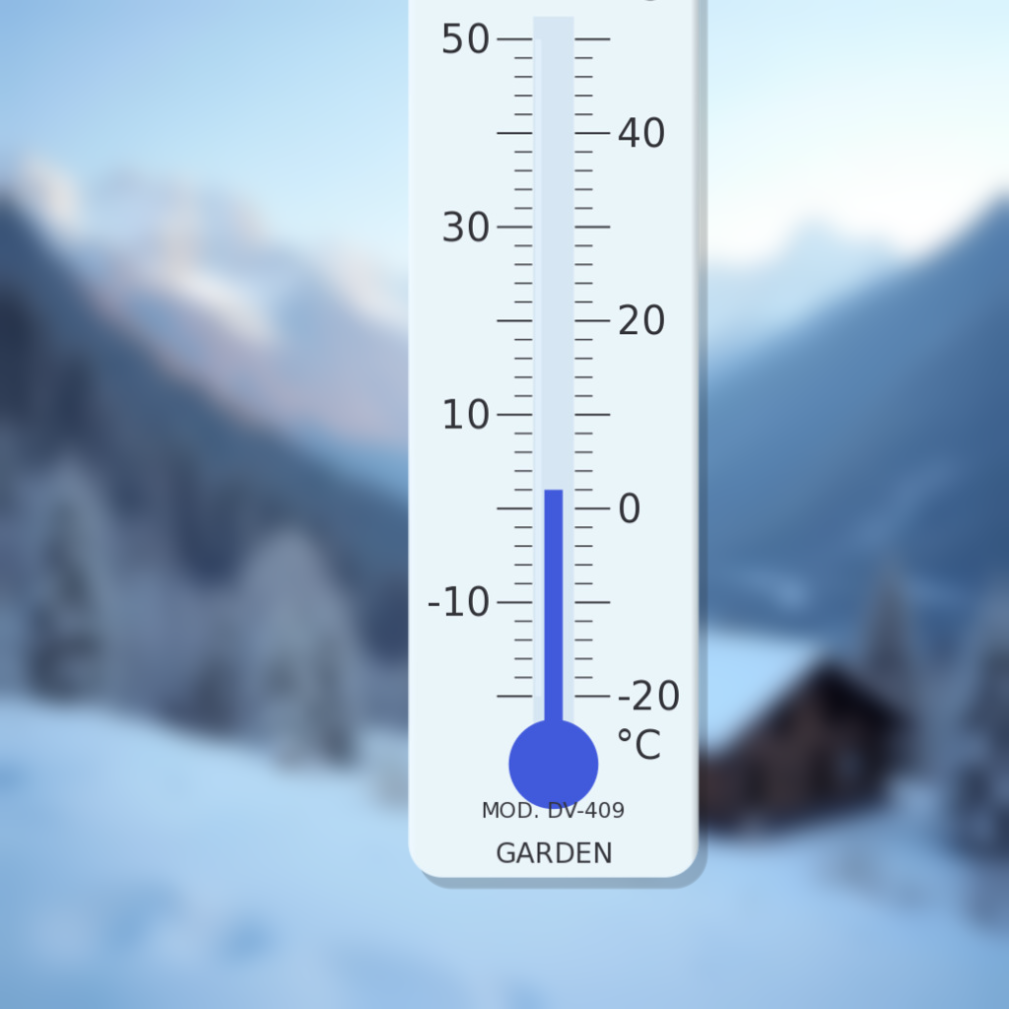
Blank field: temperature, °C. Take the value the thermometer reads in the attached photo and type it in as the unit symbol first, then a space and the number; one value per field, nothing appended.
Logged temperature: °C 2
